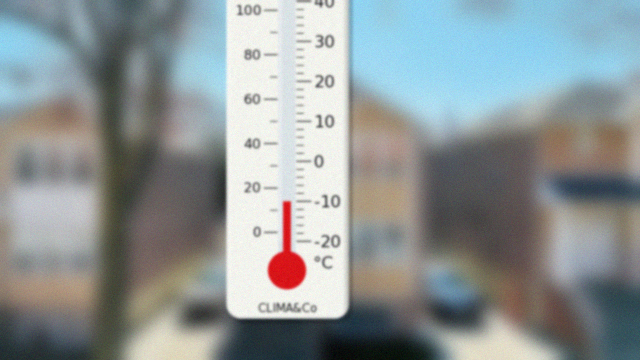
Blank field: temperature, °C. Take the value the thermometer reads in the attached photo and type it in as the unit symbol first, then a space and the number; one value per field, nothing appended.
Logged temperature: °C -10
